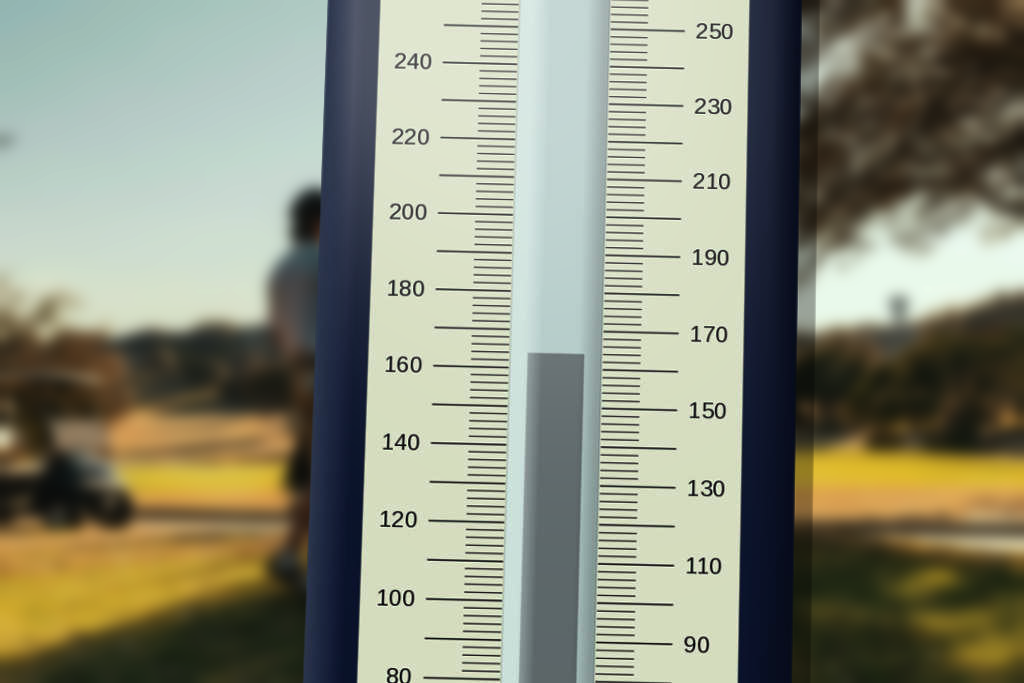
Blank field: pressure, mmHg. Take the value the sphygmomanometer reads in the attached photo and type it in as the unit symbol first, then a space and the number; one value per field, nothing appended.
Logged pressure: mmHg 164
